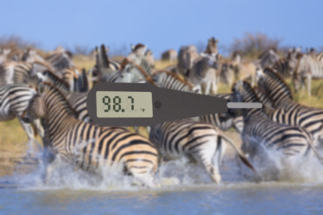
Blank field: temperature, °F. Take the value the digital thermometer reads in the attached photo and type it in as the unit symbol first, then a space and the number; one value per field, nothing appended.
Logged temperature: °F 98.7
